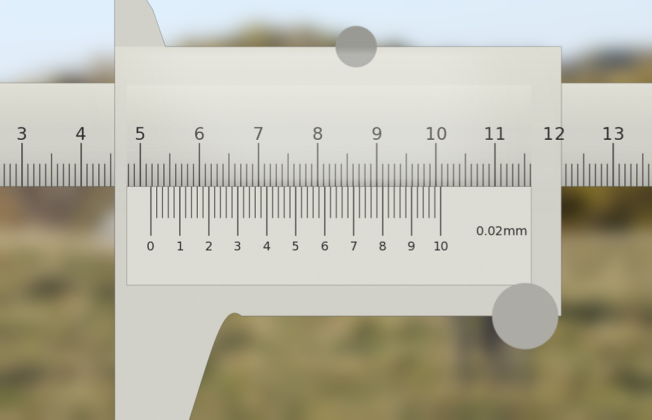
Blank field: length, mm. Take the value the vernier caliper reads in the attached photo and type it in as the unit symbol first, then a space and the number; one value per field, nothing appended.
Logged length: mm 51.8
